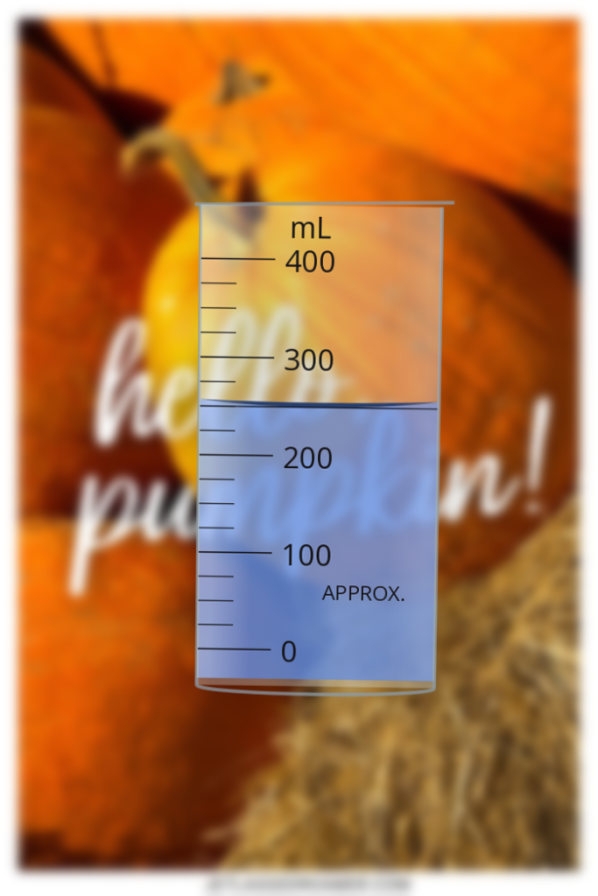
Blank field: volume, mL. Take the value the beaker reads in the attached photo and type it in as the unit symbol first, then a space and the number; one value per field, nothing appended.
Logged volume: mL 250
